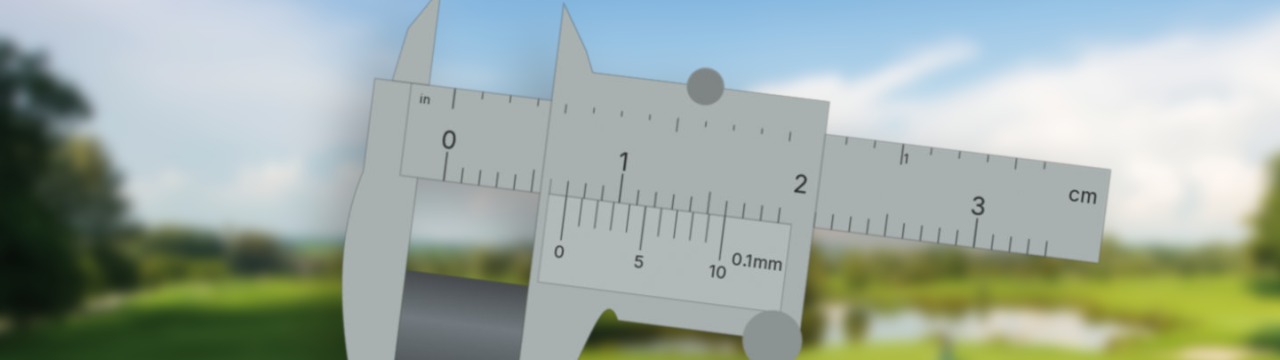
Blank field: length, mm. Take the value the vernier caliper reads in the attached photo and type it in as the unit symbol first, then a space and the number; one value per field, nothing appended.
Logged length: mm 7.0
